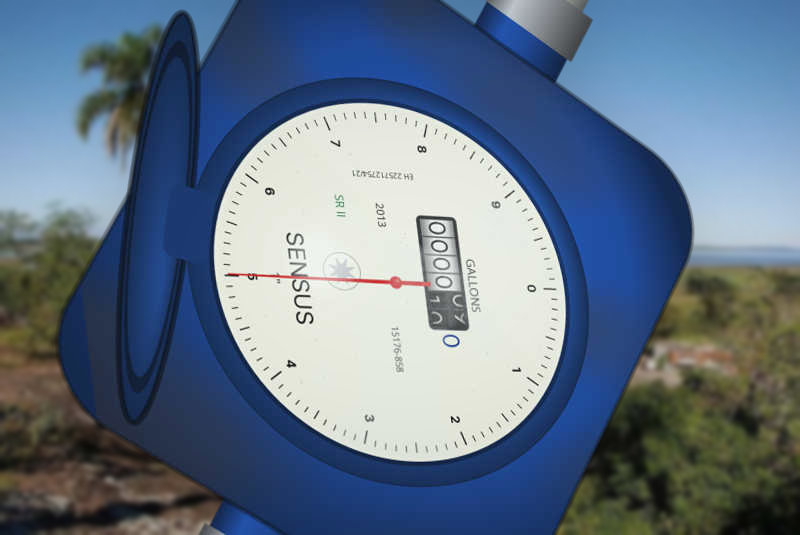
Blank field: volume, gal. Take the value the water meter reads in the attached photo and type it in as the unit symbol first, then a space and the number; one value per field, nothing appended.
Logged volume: gal 95.0
